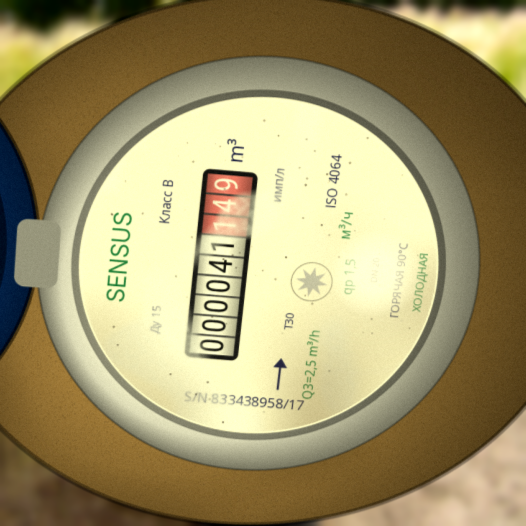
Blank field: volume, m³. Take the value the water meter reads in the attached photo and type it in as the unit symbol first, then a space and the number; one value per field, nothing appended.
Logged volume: m³ 41.149
